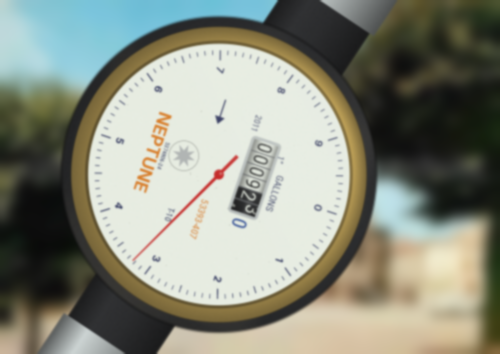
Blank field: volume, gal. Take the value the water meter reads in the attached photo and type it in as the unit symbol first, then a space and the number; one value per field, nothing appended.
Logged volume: gal 9233.2
